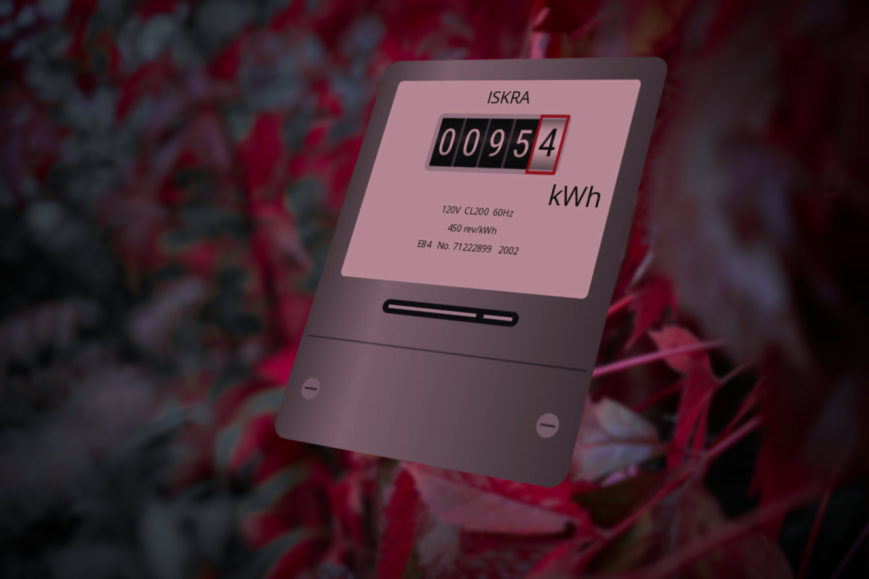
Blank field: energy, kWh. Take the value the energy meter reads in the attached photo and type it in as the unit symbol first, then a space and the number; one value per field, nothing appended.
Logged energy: kWh 95.4
